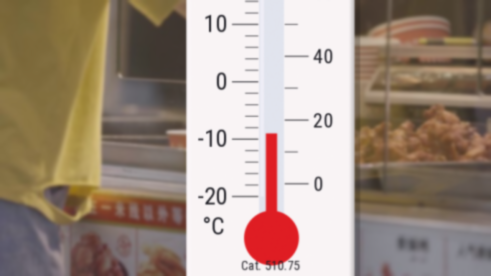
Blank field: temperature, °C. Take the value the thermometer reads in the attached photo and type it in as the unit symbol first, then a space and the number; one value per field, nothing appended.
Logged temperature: °C -9
